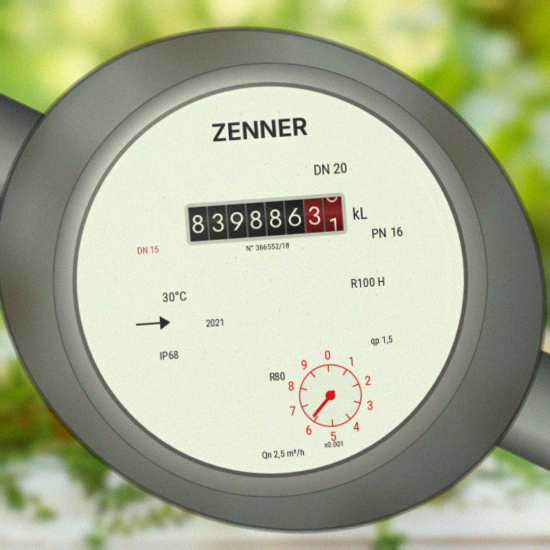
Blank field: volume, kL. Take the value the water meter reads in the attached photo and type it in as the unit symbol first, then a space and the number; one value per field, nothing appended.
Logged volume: kL 839886.306
